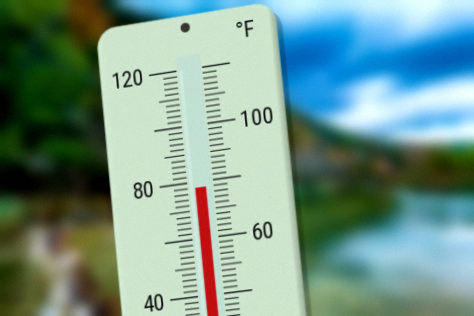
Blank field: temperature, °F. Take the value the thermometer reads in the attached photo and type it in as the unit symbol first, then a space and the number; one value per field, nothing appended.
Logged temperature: °F 78
